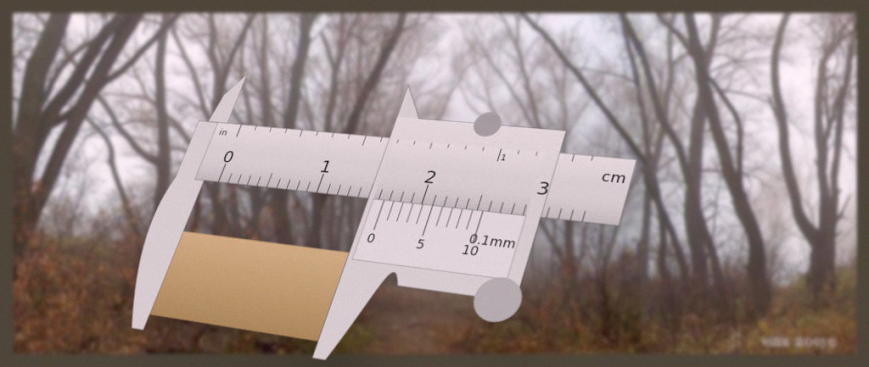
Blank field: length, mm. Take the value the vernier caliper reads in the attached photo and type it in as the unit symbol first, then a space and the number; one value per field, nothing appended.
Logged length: mm 16.5
